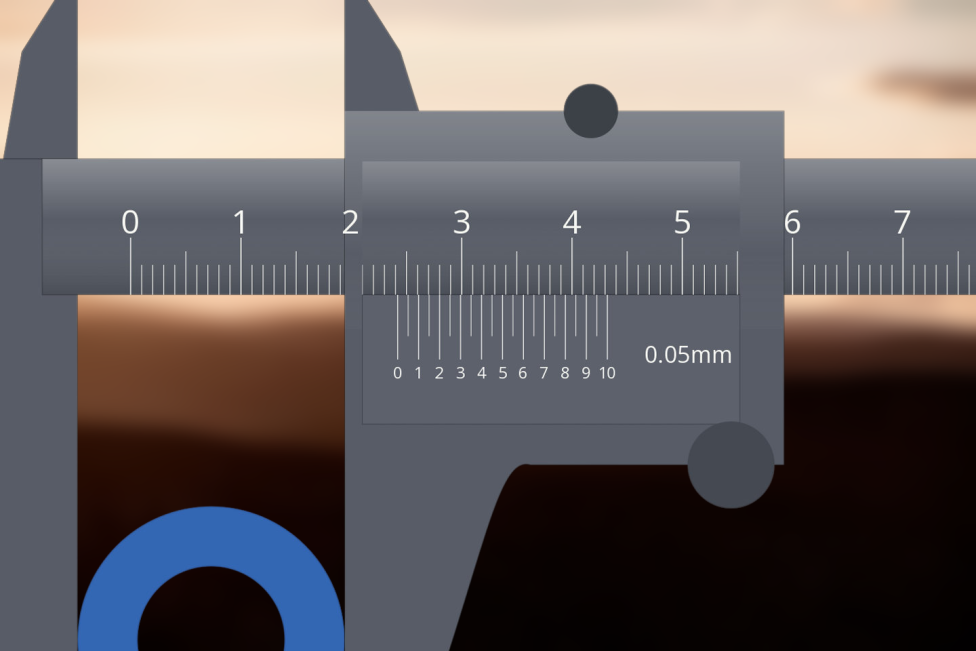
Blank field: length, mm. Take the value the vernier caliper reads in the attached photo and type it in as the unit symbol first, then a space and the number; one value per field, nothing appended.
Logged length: mm 24.2
